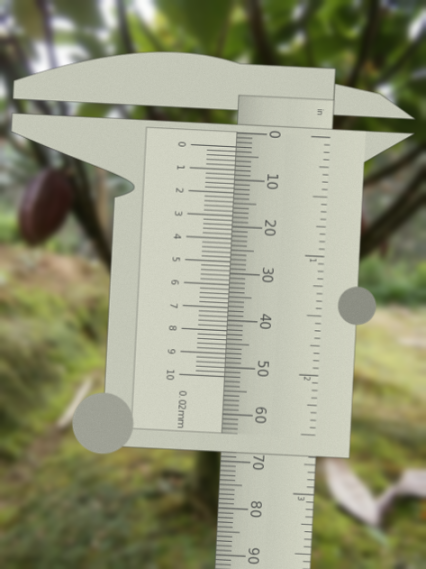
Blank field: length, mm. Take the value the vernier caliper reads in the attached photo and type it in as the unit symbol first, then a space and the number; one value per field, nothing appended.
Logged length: mm 3.0
